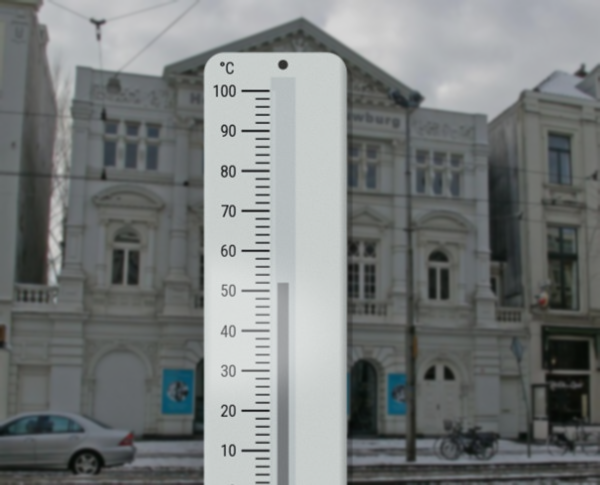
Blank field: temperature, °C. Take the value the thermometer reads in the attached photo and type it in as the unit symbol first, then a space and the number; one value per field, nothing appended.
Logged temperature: °C 52
